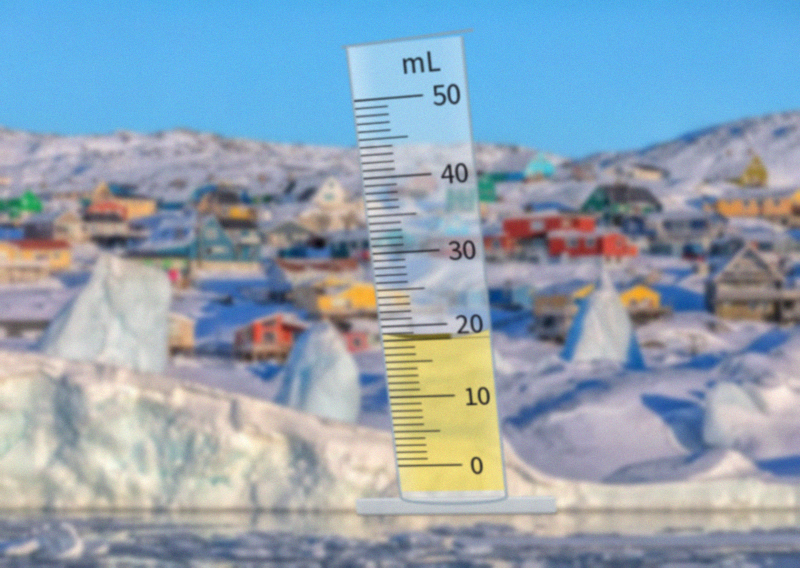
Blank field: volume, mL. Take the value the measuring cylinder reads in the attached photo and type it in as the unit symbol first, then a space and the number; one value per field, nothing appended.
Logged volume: mL 18
